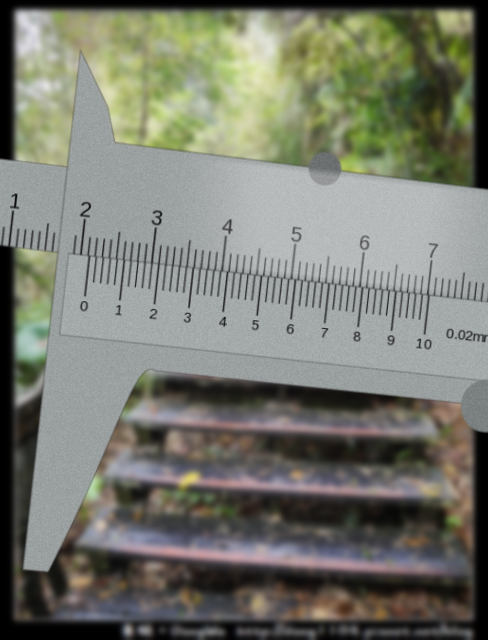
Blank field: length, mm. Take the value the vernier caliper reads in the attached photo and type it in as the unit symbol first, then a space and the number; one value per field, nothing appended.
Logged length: mm 21.2
